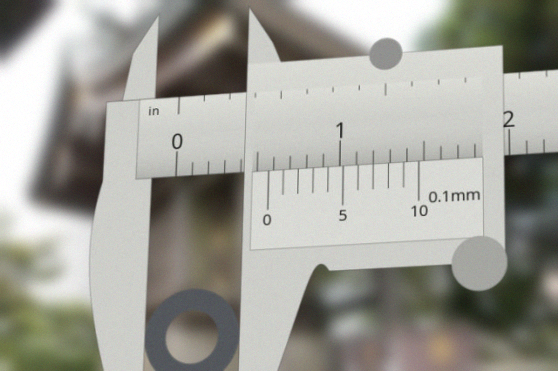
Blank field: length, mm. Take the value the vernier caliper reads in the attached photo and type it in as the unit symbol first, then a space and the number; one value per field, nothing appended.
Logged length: mm 5.7
